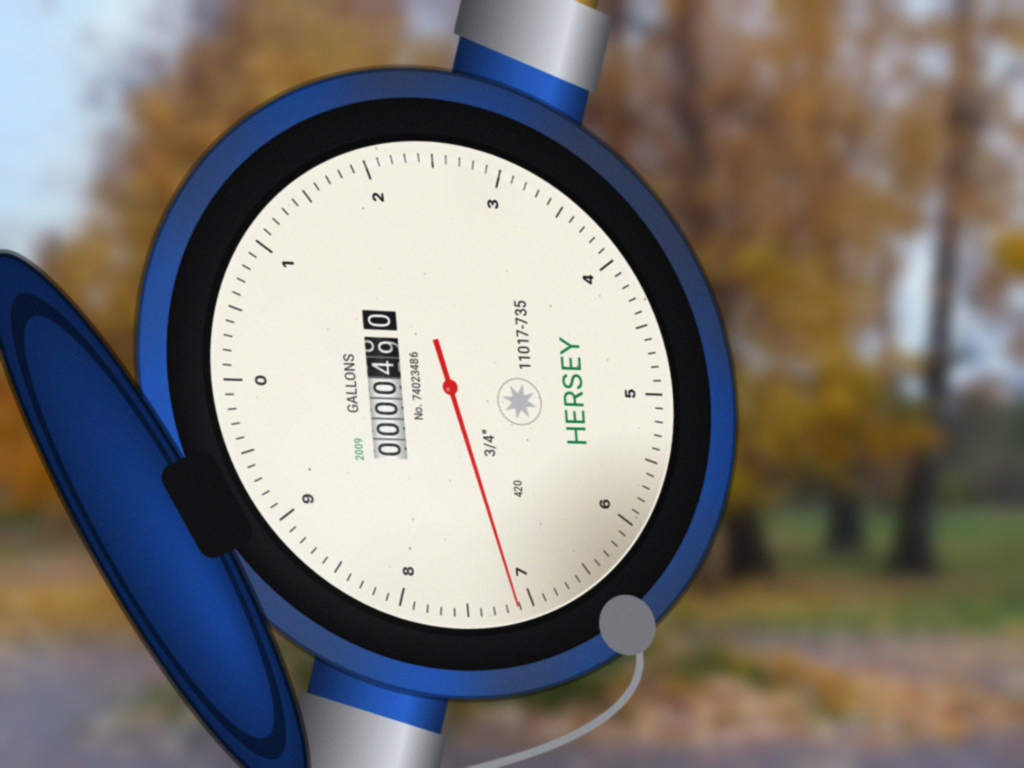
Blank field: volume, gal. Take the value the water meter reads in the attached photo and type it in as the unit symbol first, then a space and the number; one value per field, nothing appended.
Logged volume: gal 487.1
